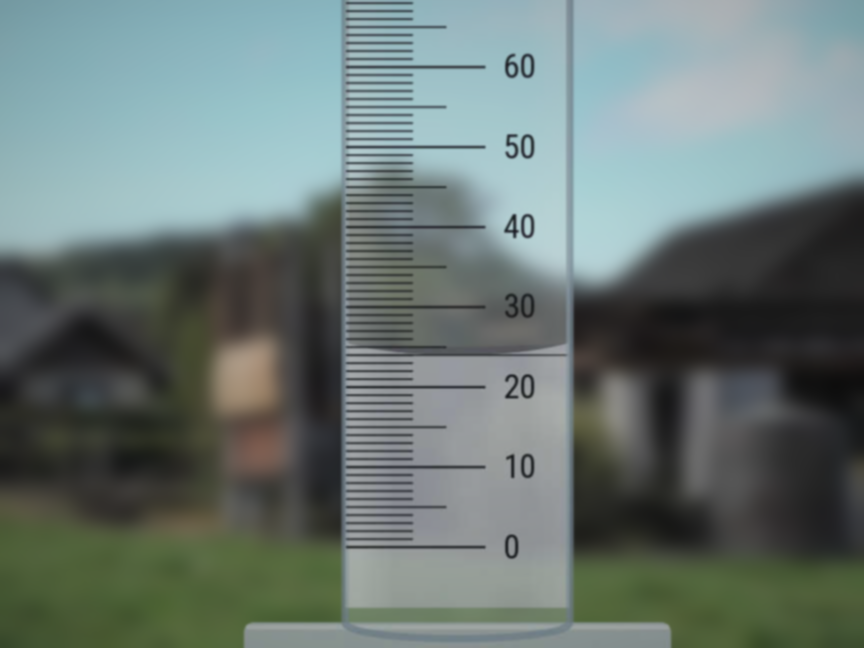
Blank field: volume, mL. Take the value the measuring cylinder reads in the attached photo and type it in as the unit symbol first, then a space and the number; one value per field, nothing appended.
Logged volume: mL 24
